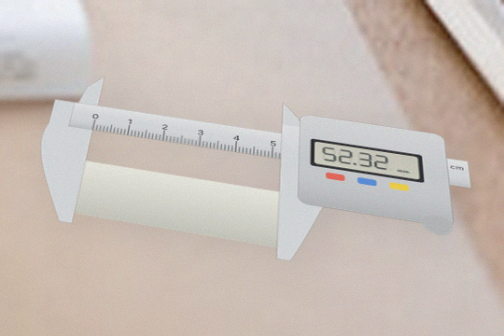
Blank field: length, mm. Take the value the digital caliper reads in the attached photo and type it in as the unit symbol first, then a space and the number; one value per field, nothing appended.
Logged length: mm 52.32
